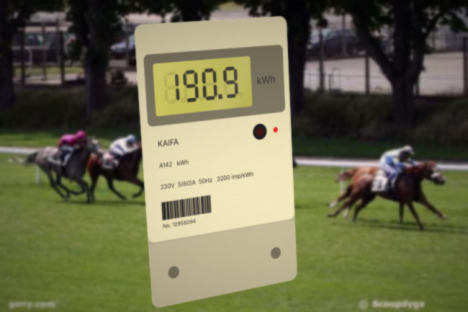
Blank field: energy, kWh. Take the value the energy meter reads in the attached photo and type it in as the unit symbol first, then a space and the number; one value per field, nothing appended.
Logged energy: kWh 190.9
